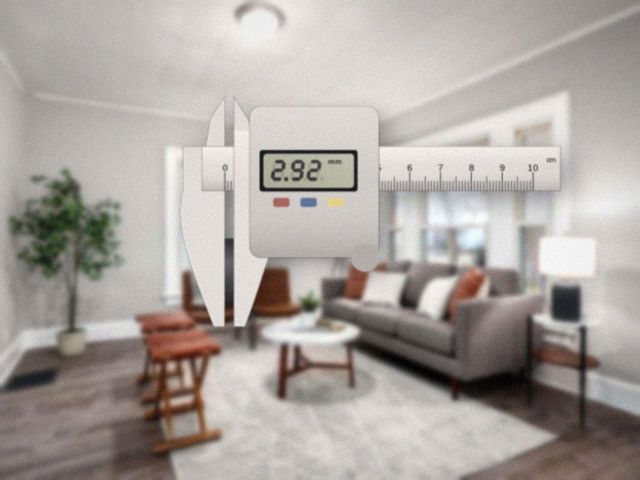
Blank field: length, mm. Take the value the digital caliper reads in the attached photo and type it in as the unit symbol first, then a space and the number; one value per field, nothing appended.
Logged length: mm 2.92
